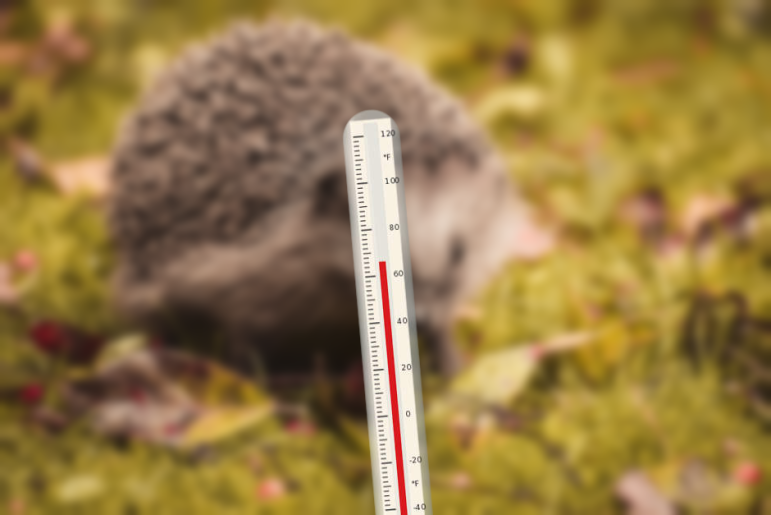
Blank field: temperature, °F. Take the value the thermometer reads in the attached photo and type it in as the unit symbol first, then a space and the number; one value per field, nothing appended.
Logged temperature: °F 66
